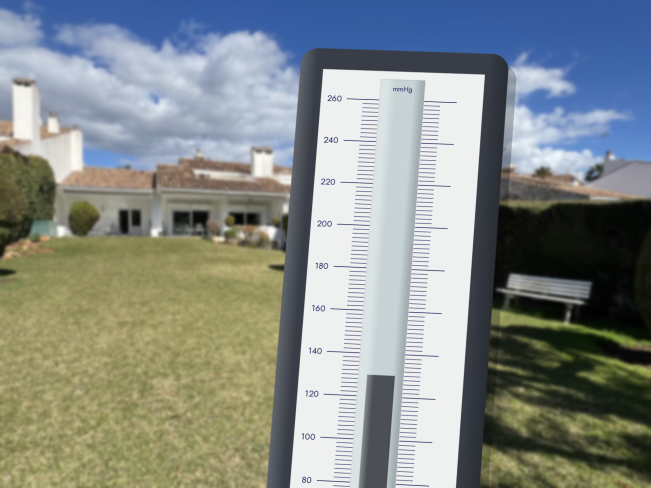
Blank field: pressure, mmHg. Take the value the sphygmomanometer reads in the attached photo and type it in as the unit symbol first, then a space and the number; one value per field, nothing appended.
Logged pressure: mmHg 130
